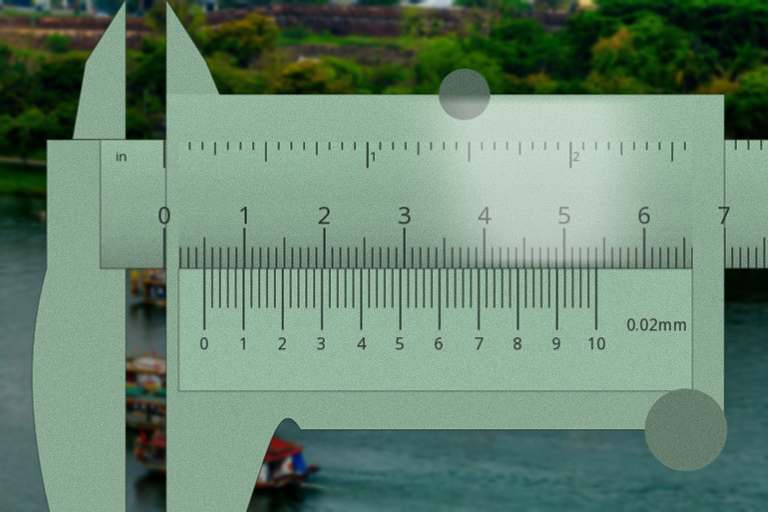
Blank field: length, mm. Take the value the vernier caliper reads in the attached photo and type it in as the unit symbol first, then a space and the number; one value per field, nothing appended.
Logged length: mm 5.0
